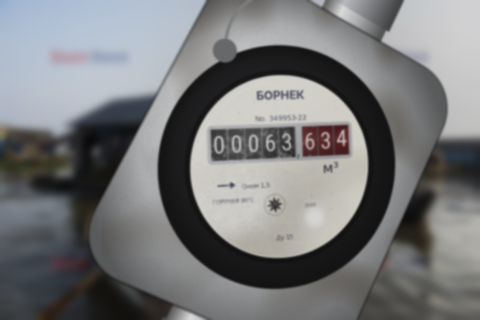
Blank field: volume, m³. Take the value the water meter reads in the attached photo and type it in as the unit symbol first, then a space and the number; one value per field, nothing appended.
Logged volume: m³ 63.634
